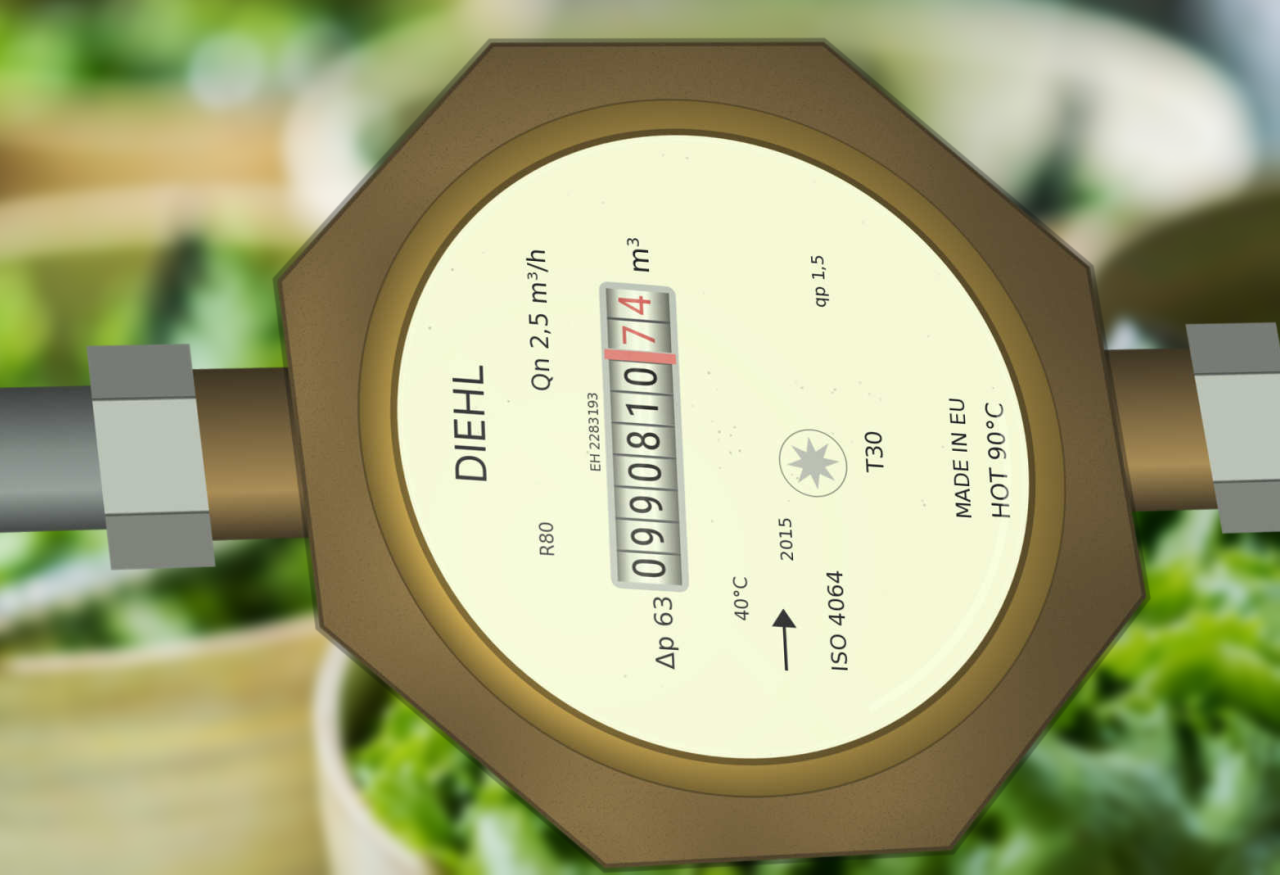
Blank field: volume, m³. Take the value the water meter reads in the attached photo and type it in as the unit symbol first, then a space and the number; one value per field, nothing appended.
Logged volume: m³ 990810.74
